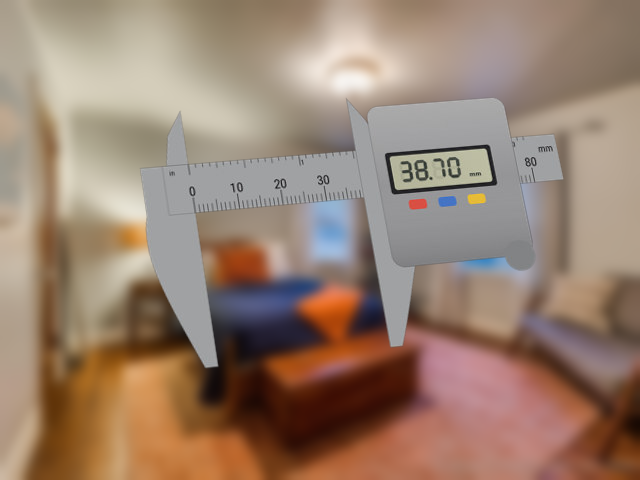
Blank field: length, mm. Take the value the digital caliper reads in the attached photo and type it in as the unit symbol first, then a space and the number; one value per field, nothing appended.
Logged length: mm 38.70
